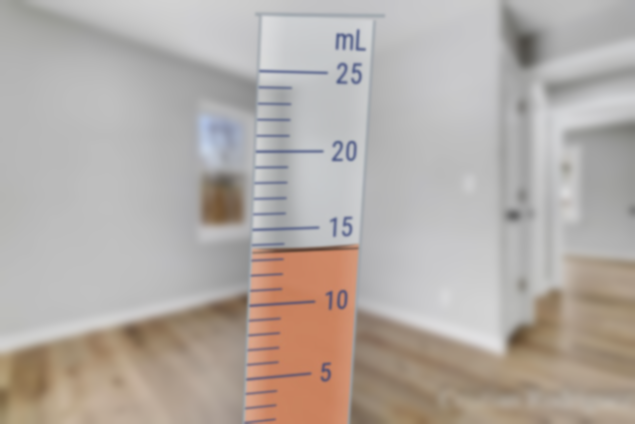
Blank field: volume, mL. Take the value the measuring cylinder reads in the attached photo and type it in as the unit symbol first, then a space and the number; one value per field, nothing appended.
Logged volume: mL 13.5
